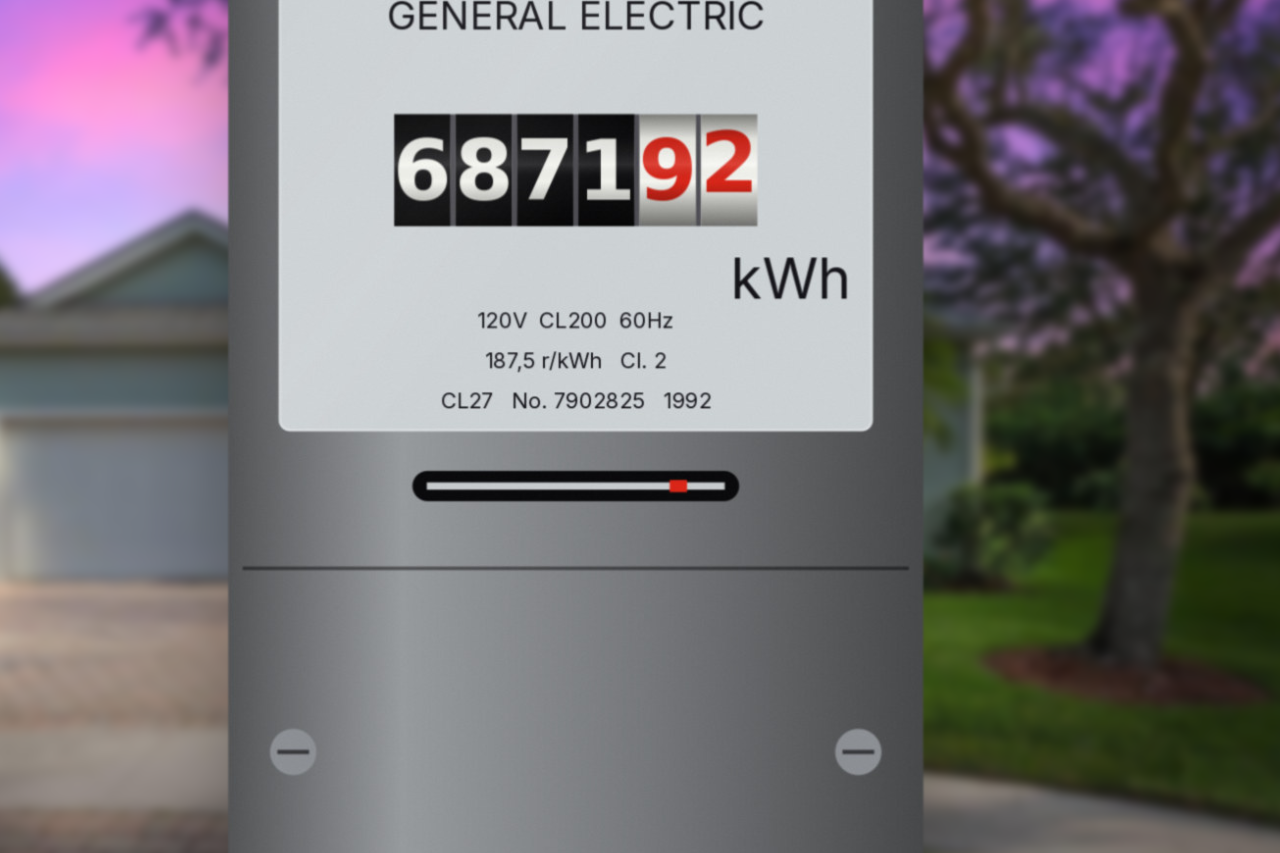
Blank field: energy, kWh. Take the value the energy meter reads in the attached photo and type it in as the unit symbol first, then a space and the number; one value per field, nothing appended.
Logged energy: kWh 6871.92
